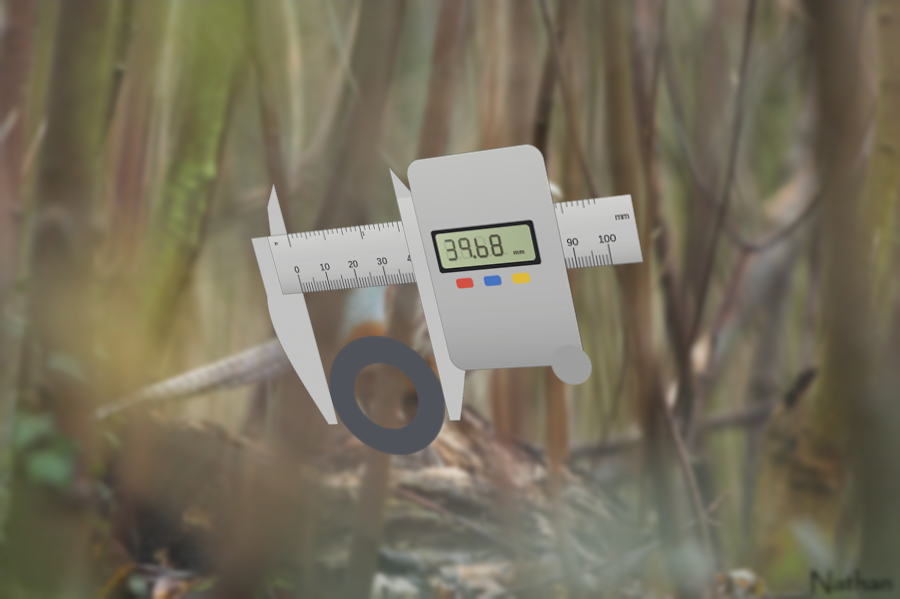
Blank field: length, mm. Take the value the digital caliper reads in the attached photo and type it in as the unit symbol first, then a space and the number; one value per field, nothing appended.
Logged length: mm 39.68
